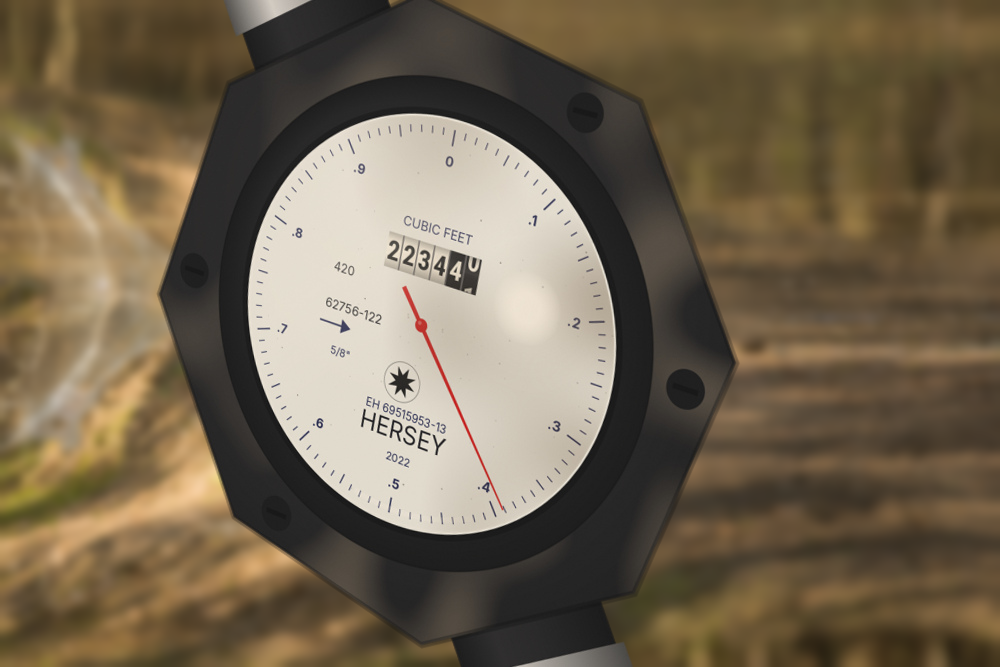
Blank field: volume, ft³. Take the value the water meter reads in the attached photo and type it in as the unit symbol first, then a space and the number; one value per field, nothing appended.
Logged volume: ft³ 223440.39
